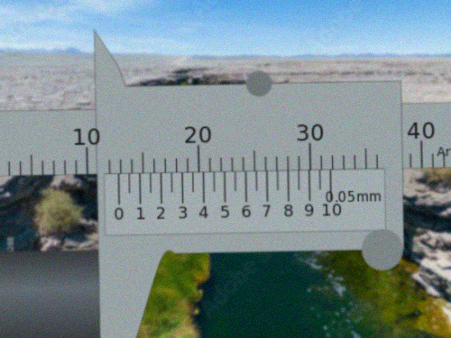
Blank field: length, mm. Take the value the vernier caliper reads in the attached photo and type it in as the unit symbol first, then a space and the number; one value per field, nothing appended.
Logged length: mm 12.8
